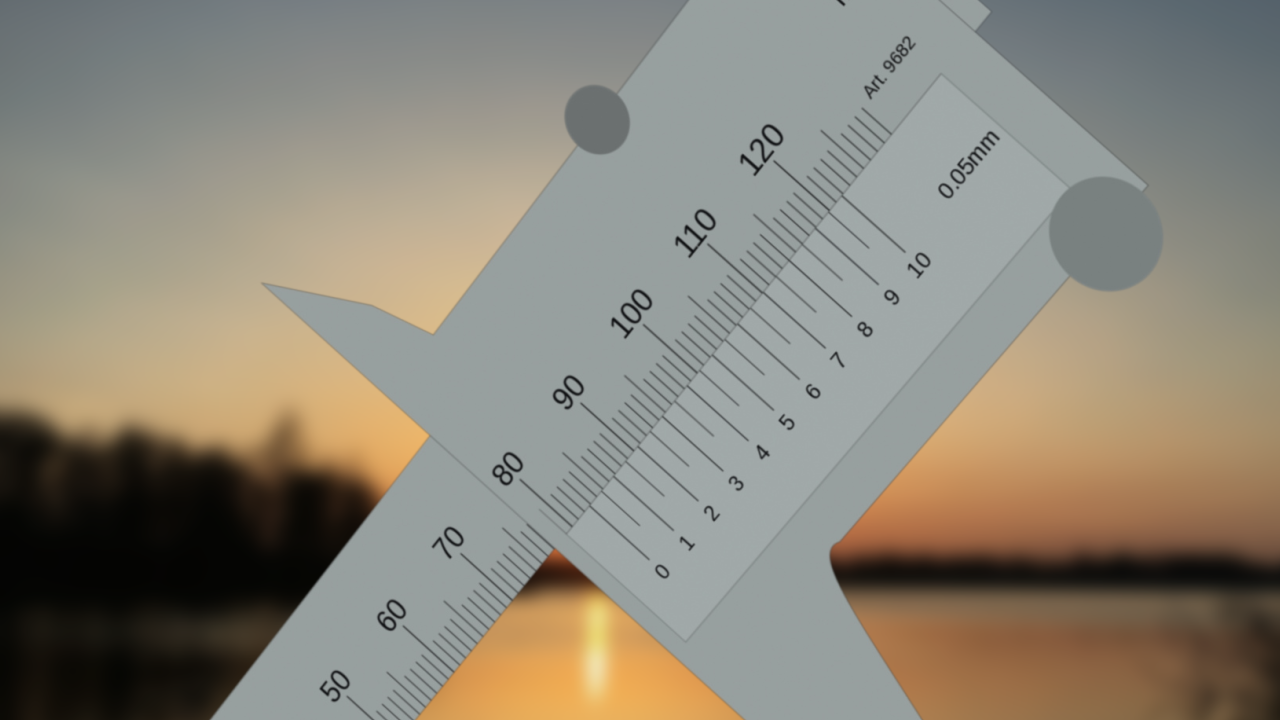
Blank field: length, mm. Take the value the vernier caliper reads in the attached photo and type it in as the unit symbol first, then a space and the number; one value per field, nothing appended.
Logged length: mm 82.8
